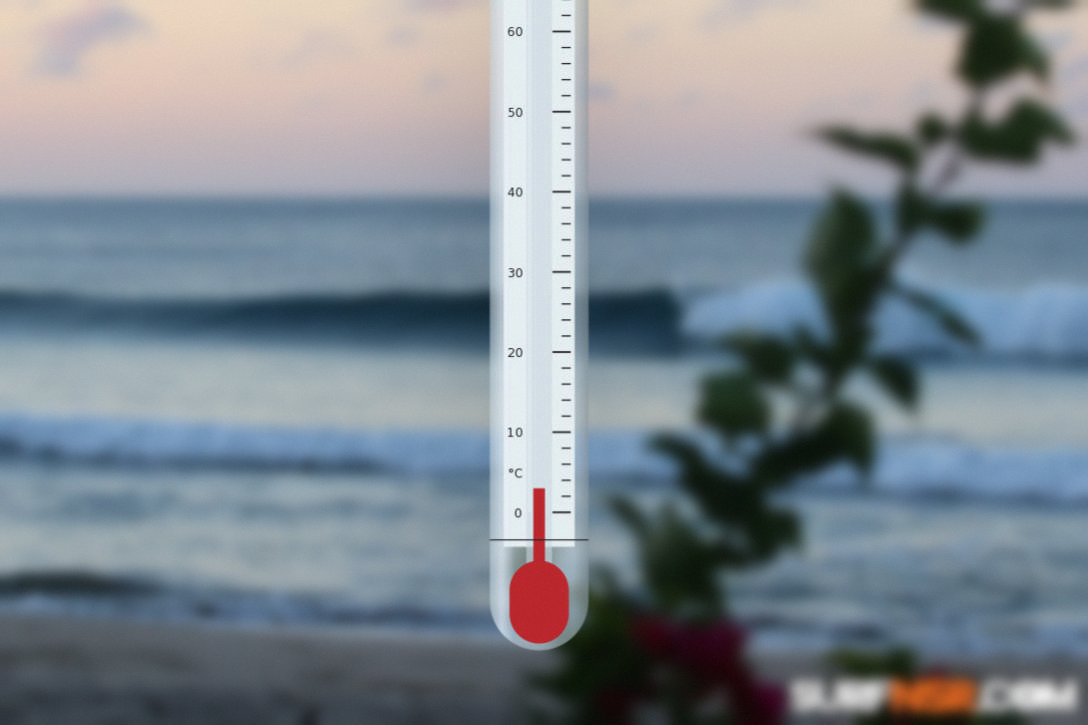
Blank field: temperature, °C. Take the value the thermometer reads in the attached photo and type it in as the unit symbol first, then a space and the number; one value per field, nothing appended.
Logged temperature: °C 3
